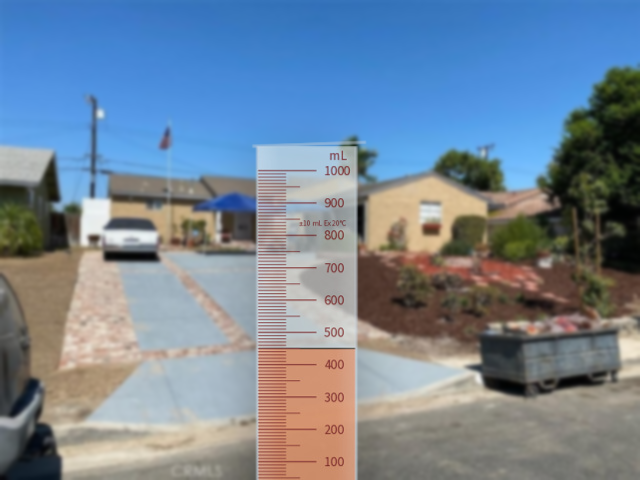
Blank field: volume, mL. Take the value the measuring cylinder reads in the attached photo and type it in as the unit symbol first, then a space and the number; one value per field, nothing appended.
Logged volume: mL 450
